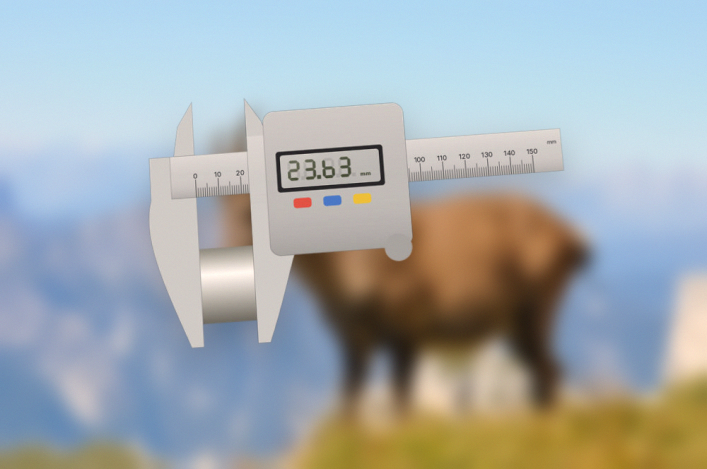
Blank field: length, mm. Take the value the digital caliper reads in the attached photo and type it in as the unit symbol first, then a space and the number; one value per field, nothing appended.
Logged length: mm 23.63
